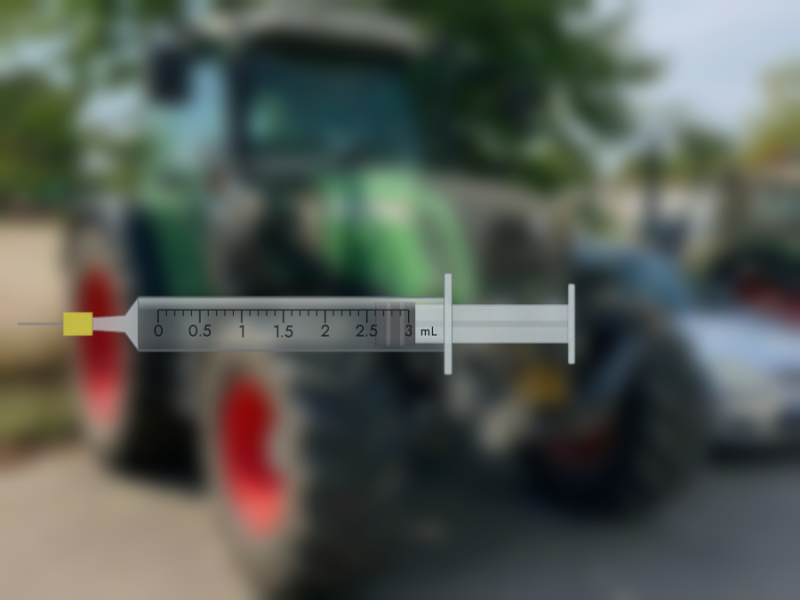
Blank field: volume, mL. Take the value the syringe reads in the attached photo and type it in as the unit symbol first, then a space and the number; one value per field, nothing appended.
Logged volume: mL 2.6
